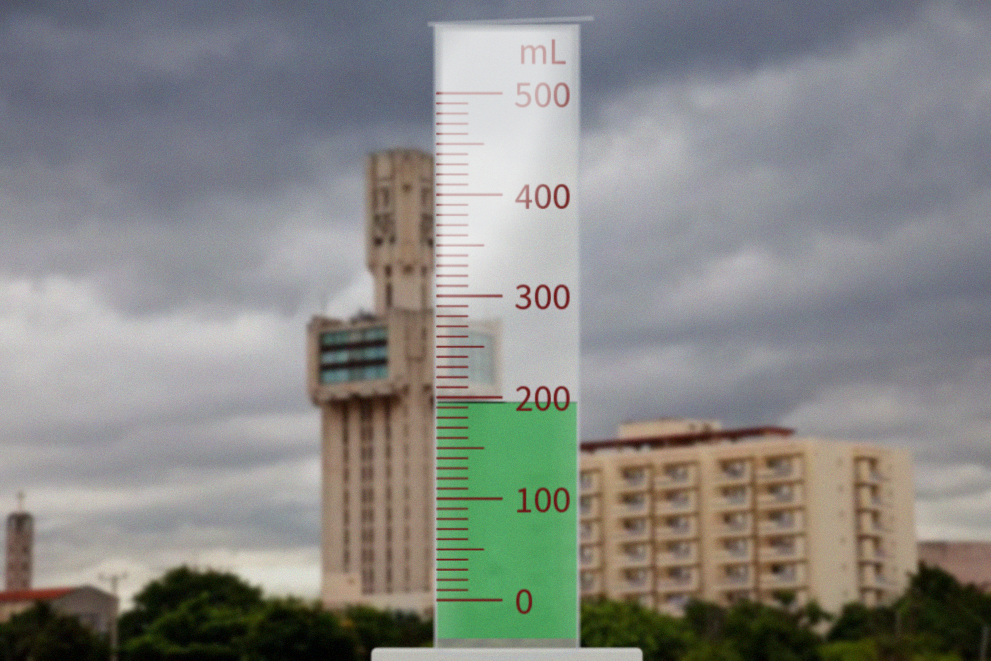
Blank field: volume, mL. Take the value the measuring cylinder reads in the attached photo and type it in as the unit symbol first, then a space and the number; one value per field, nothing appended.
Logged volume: mL 195
